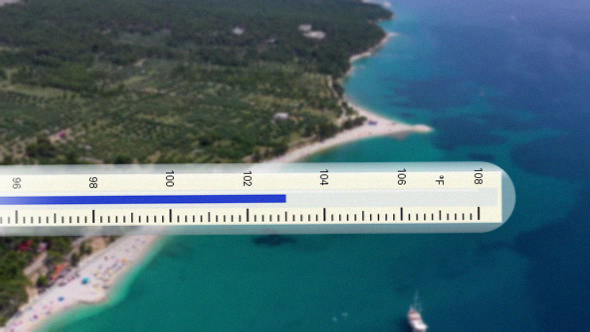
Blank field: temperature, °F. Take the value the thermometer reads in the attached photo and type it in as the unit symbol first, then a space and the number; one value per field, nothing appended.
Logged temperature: °F 103
